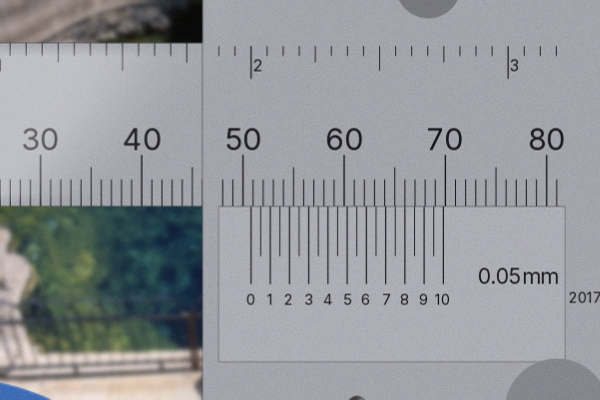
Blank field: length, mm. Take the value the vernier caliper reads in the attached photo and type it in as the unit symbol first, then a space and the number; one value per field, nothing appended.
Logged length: mm 50.8
